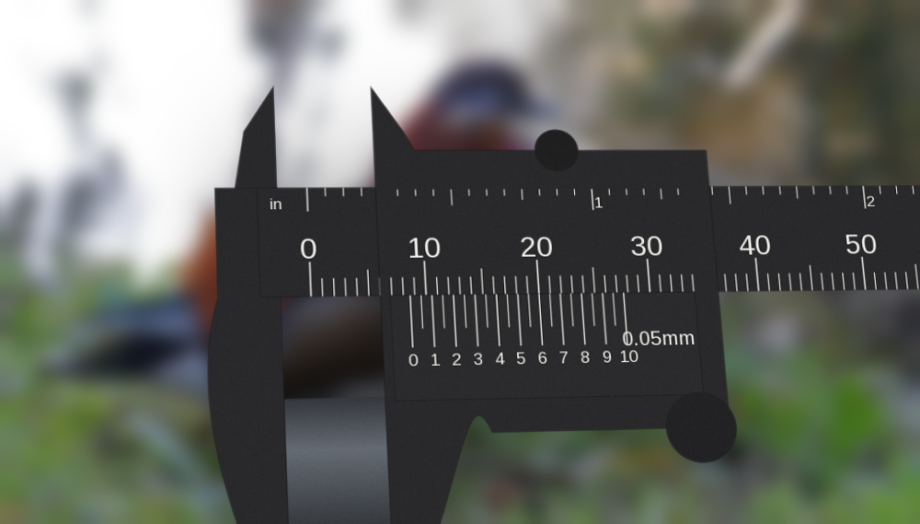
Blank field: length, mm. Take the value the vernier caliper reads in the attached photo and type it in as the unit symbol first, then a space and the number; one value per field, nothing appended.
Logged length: mm 8.6
